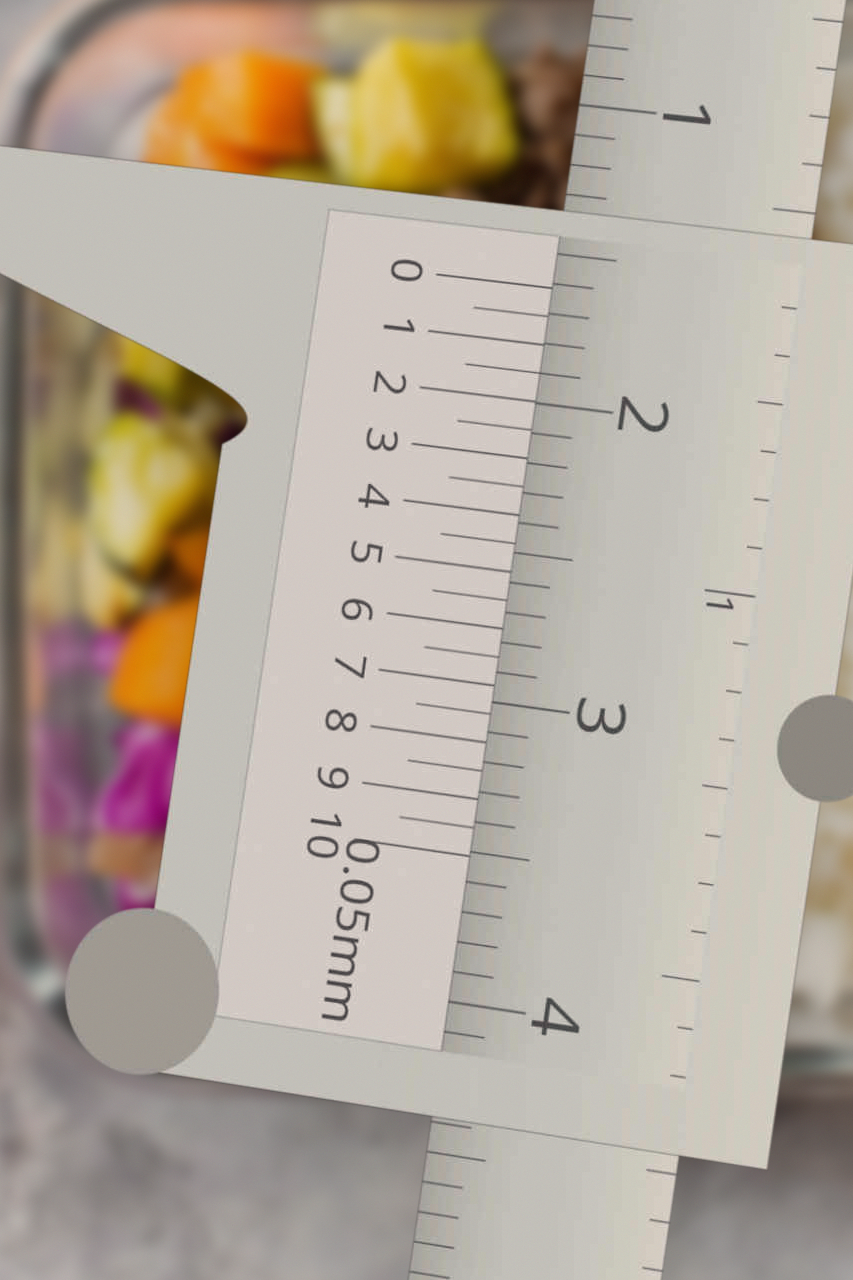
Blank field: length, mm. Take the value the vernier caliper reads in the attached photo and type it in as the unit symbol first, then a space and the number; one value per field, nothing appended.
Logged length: mm 16.15
